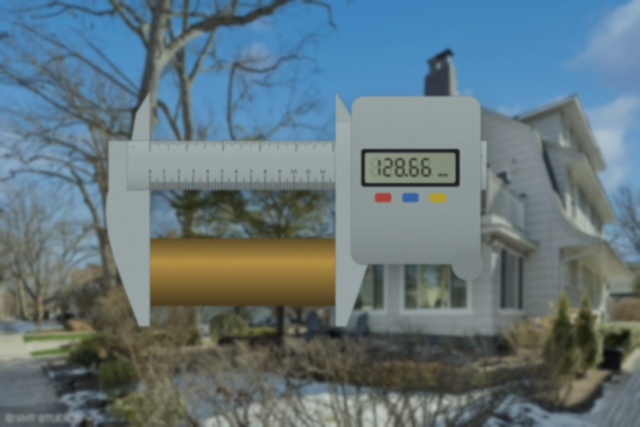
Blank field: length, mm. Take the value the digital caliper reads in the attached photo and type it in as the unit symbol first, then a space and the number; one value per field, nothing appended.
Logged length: mm 128.66
